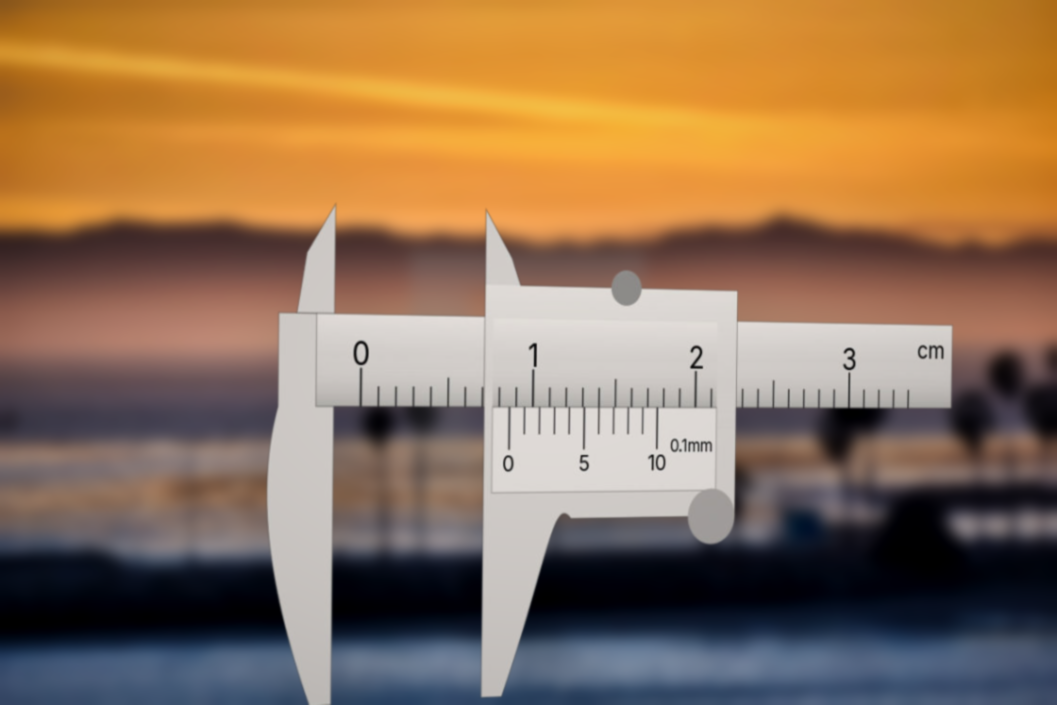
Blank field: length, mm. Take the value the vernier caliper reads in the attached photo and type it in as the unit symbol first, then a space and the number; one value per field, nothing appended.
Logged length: mm 8.6
